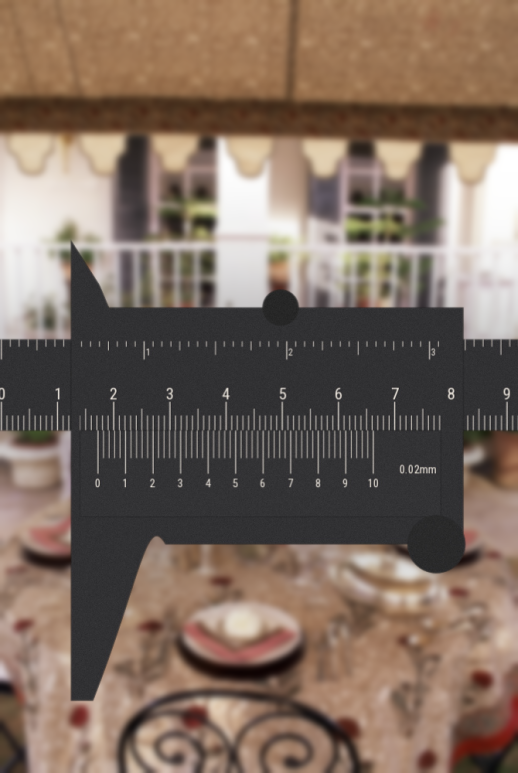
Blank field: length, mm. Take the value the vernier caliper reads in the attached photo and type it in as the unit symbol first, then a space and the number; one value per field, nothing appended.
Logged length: mm 17.2
